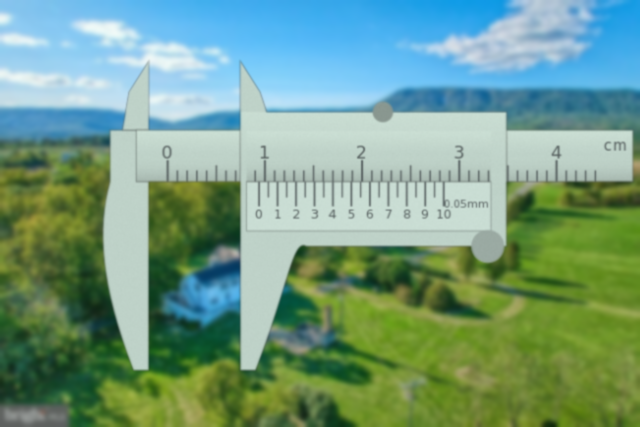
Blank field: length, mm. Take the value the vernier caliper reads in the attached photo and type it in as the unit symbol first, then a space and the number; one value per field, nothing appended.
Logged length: mm 9.4
